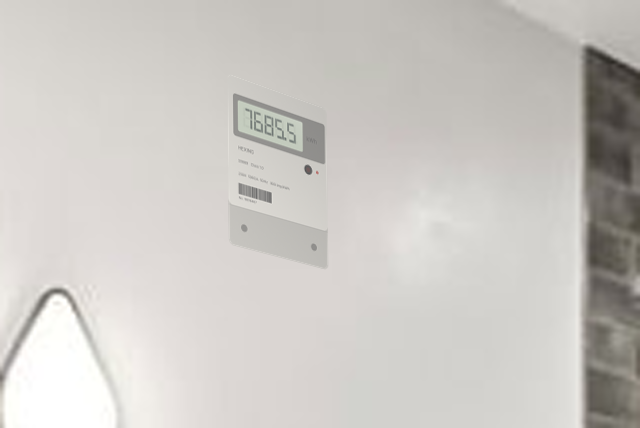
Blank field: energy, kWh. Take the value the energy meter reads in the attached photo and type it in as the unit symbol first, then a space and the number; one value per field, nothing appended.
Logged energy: kWh 7685.5
